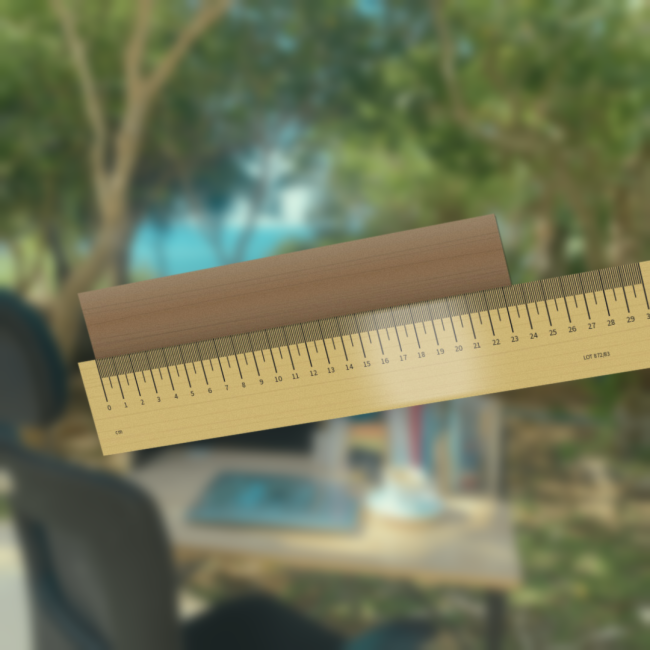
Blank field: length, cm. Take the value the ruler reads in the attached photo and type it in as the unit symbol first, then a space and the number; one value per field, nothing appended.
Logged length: cm 23.5
